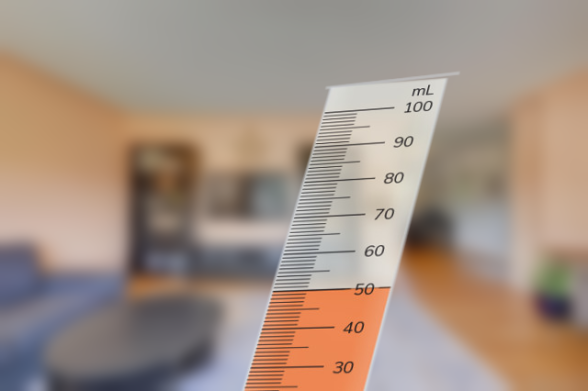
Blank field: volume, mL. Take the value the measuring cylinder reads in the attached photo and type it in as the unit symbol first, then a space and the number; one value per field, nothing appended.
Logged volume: mL 50
